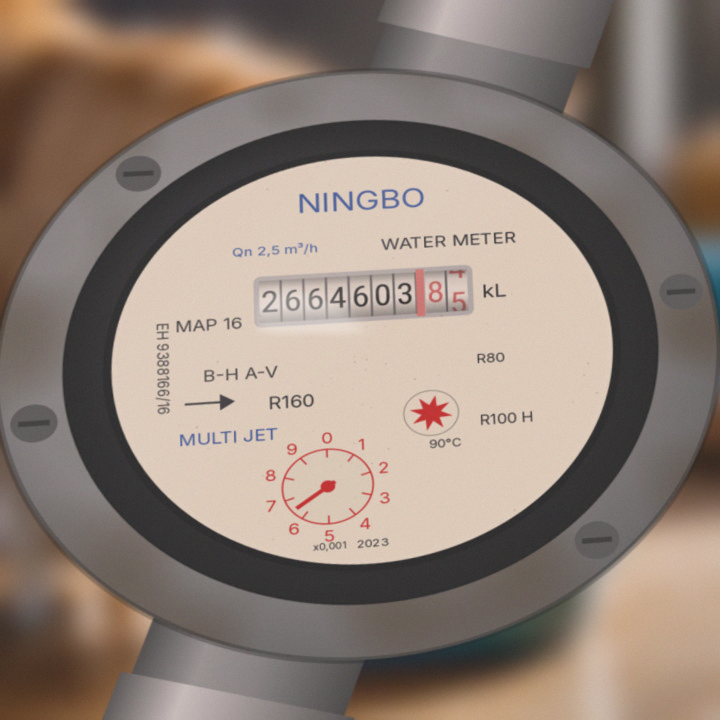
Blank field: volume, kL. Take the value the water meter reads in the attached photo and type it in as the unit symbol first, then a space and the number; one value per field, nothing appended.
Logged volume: kL 2664603.846
